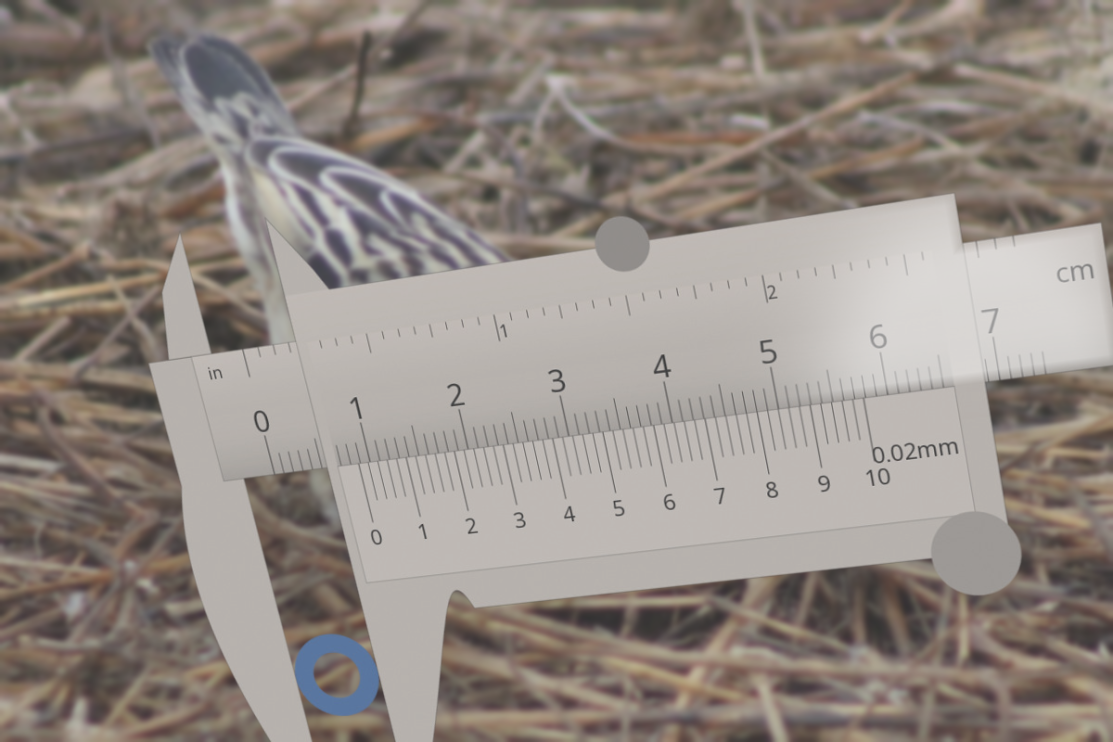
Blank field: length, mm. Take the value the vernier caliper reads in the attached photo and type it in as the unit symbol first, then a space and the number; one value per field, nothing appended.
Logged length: mm 8.8
